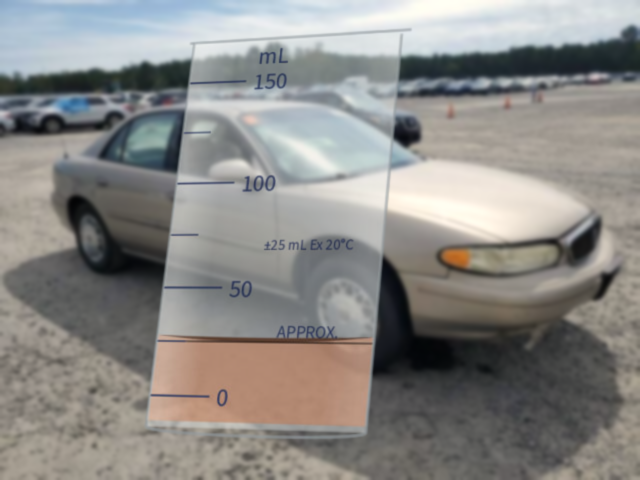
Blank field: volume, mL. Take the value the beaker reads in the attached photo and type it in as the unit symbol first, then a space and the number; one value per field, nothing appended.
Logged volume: mL 25
